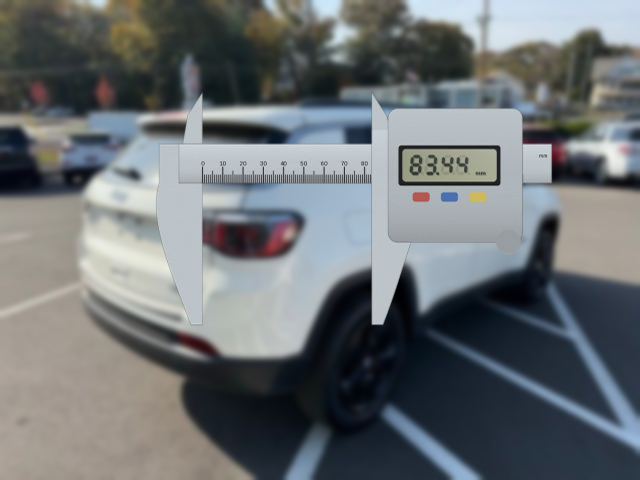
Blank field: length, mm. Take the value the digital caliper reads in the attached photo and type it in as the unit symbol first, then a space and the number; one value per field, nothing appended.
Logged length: mm 83.44
